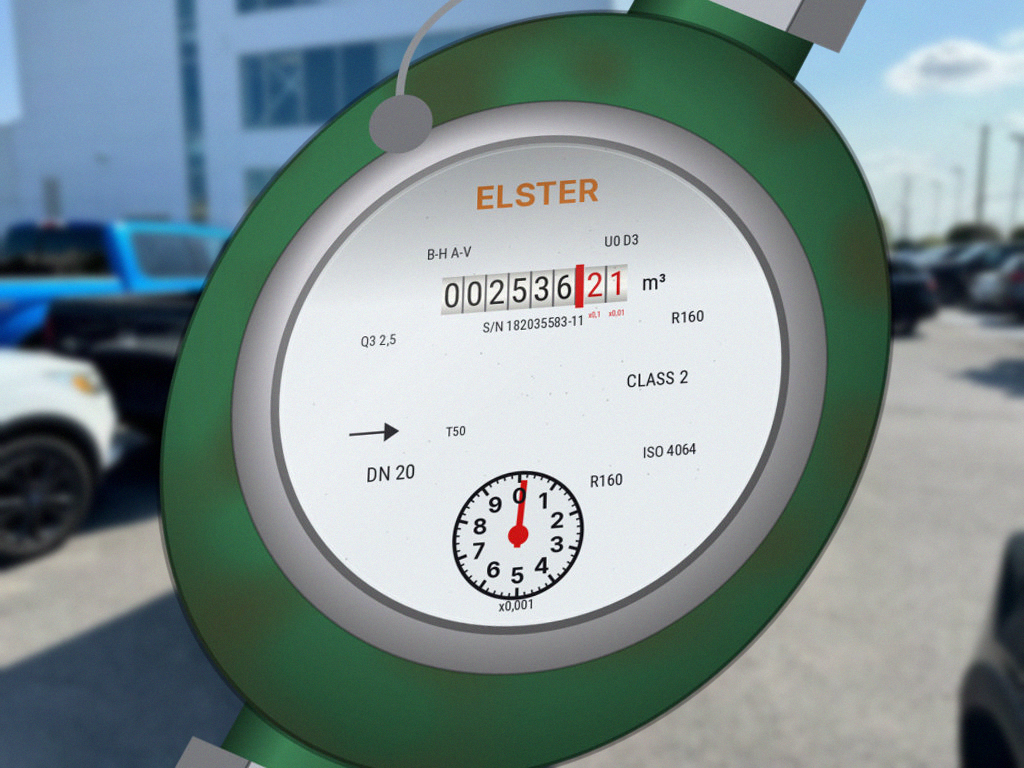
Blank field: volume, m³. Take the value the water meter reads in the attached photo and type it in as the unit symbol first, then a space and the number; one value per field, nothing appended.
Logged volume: m³ 2536.210
